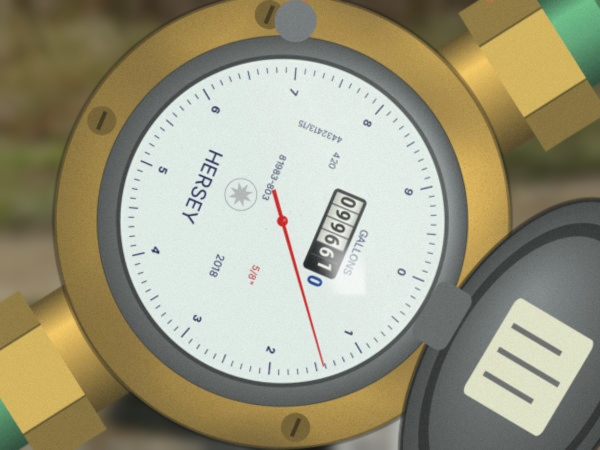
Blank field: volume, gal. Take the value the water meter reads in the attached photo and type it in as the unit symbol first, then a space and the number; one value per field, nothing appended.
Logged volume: gal 996611.4
